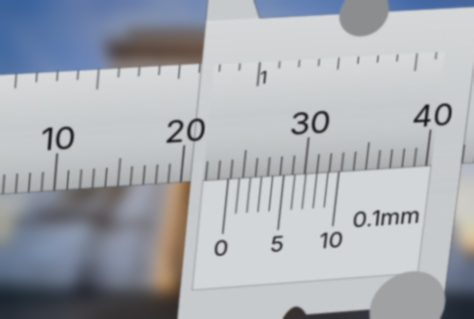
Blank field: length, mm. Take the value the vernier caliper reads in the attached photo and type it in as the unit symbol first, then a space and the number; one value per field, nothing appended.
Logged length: mm 23.8
